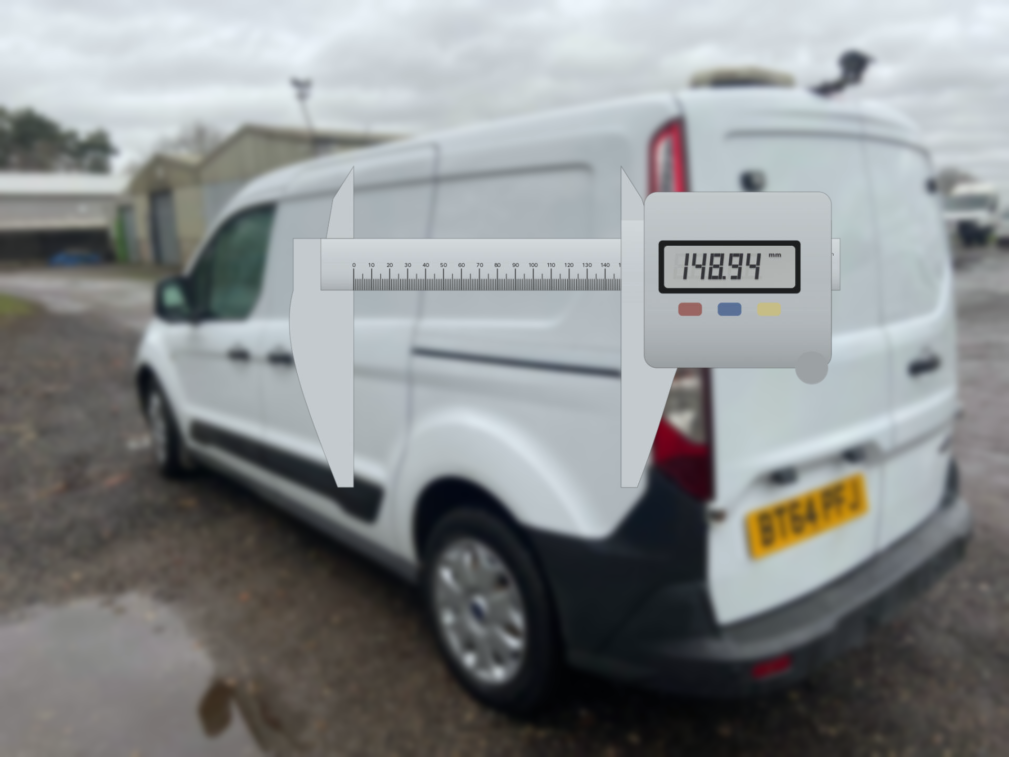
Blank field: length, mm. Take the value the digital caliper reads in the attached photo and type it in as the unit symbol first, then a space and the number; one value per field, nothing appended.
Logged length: mm 148.94
